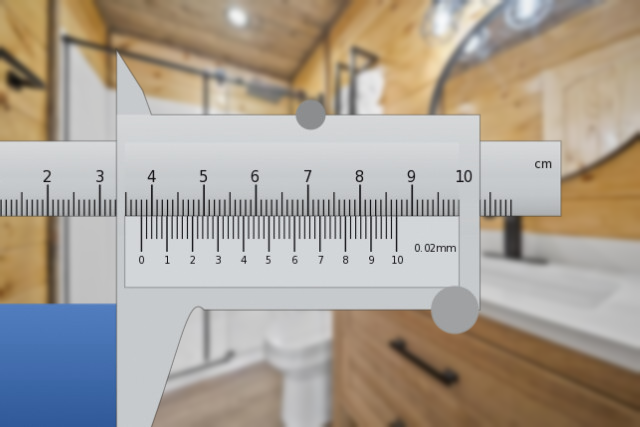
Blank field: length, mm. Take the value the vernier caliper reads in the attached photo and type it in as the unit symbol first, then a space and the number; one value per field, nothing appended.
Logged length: mm 38.0
